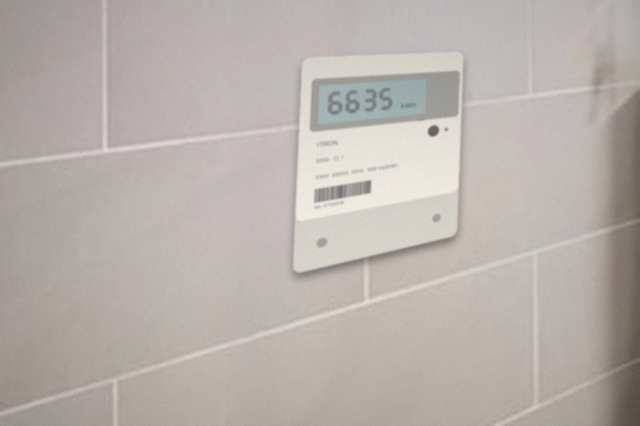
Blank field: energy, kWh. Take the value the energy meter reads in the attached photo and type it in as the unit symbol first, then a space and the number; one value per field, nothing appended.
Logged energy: kWh 6635
